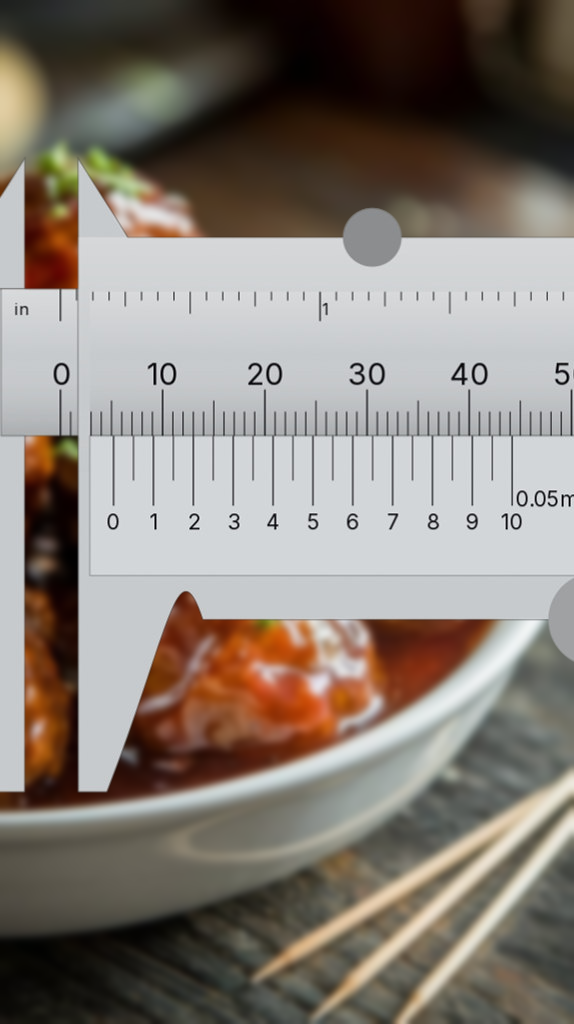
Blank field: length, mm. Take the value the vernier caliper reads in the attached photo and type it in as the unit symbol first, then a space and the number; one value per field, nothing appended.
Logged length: mm 5.2
